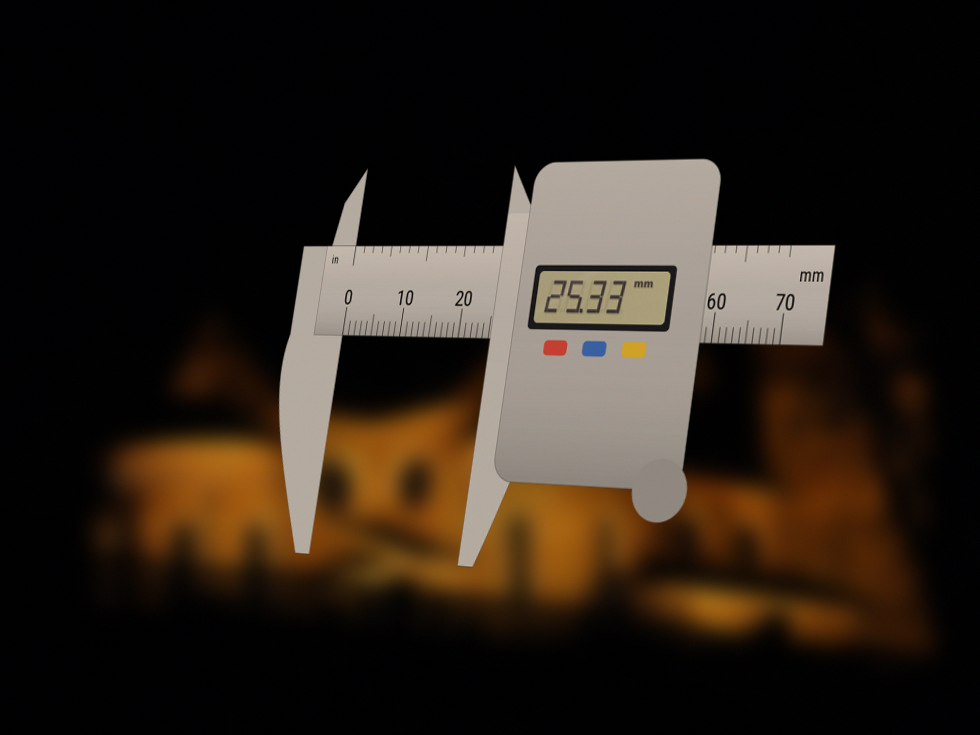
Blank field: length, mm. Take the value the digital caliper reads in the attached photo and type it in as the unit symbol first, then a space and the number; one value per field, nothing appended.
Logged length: mm 25.33
